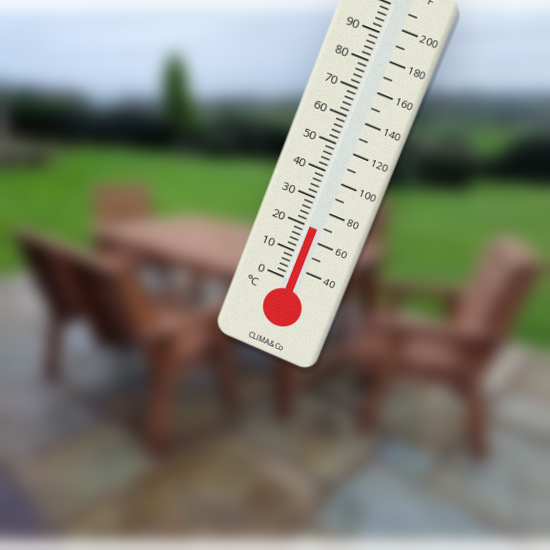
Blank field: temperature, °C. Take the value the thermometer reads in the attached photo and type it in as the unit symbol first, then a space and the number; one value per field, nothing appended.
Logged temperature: °C 20
